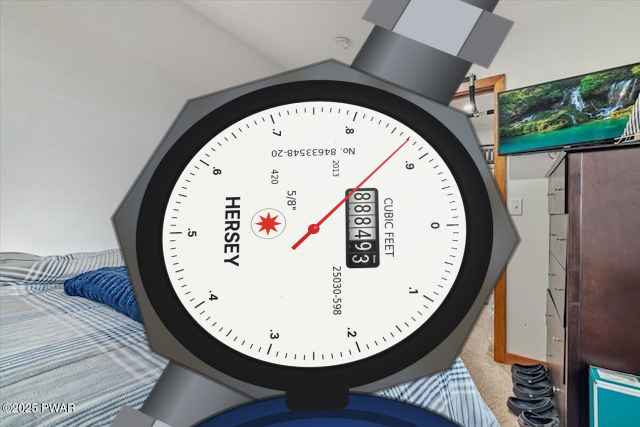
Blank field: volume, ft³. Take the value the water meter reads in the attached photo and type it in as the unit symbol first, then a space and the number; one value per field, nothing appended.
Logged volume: ft³ 888492.87
